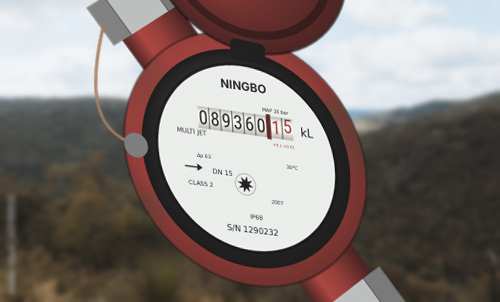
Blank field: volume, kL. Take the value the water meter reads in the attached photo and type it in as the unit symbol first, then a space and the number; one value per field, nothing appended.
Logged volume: kL 89360.15
